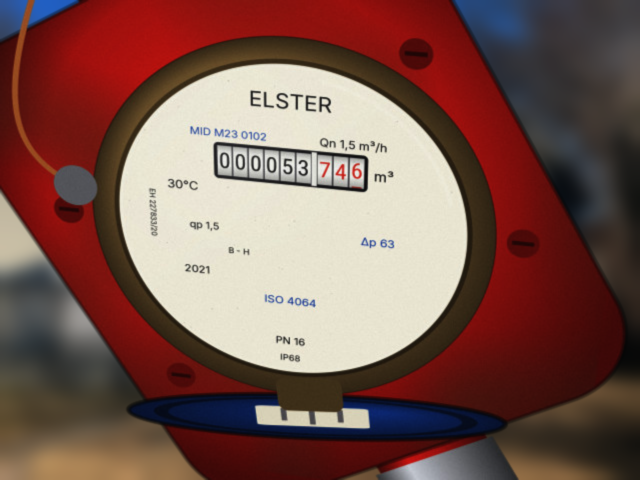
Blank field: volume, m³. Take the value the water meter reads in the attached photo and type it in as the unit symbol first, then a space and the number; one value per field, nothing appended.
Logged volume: m³ 53.746
